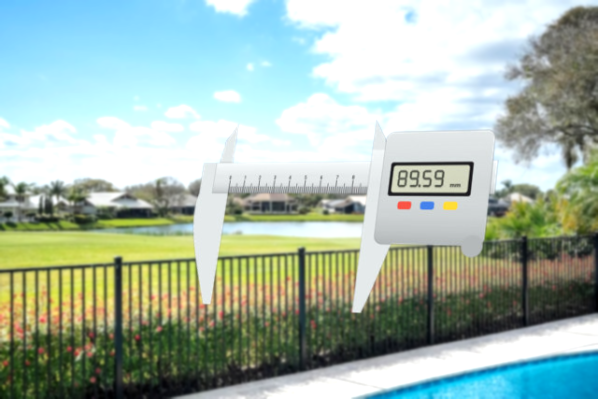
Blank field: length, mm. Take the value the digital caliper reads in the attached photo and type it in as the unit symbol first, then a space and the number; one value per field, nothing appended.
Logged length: mm 89.59
